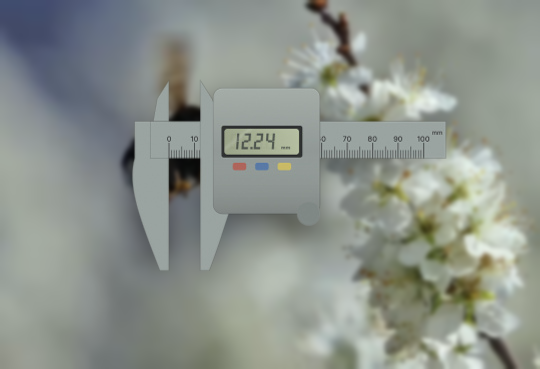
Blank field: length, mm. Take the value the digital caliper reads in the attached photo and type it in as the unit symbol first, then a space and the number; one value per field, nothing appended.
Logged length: mm 12.24
